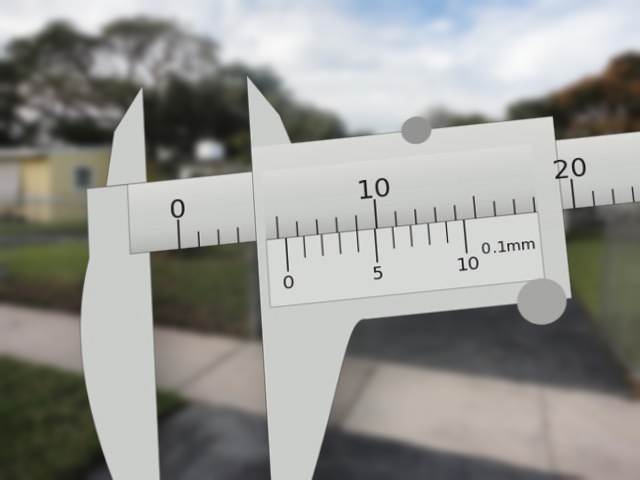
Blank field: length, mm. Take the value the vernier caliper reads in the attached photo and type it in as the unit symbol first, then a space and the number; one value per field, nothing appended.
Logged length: mm 5.4
